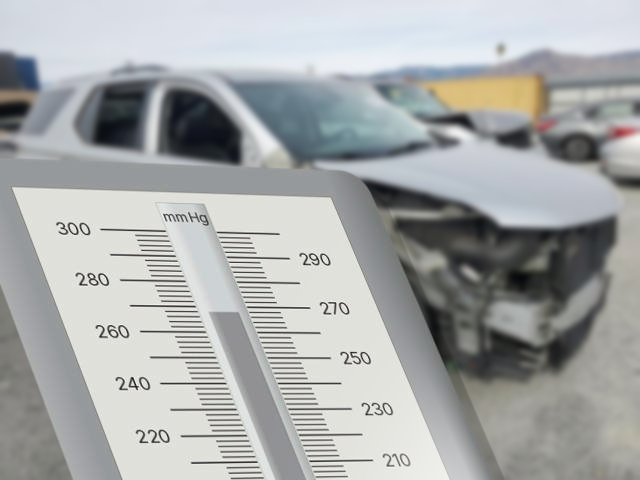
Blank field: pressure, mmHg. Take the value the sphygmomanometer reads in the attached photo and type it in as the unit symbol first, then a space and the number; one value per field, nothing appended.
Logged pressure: mmHg 268
